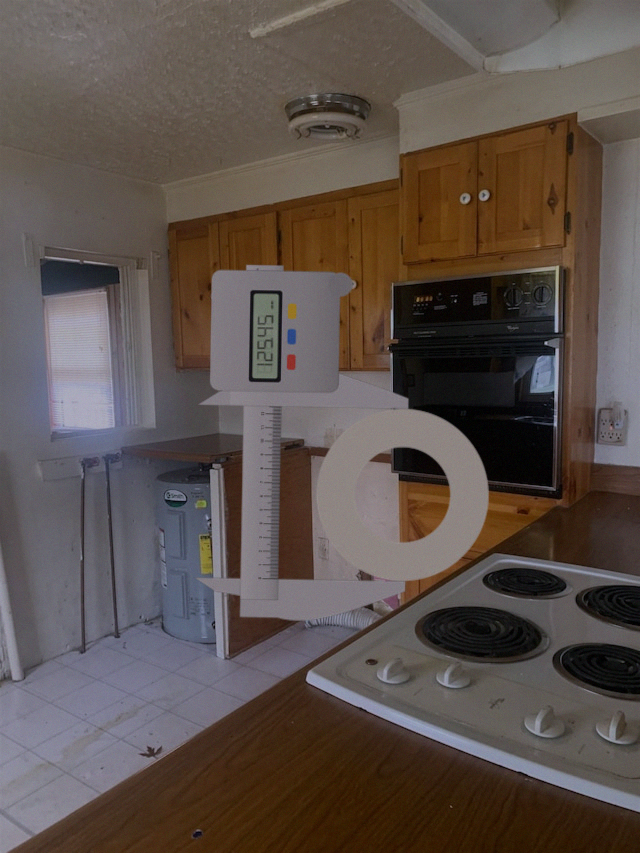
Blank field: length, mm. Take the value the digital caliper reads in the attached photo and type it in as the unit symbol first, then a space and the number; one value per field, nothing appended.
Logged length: mm 125.45
